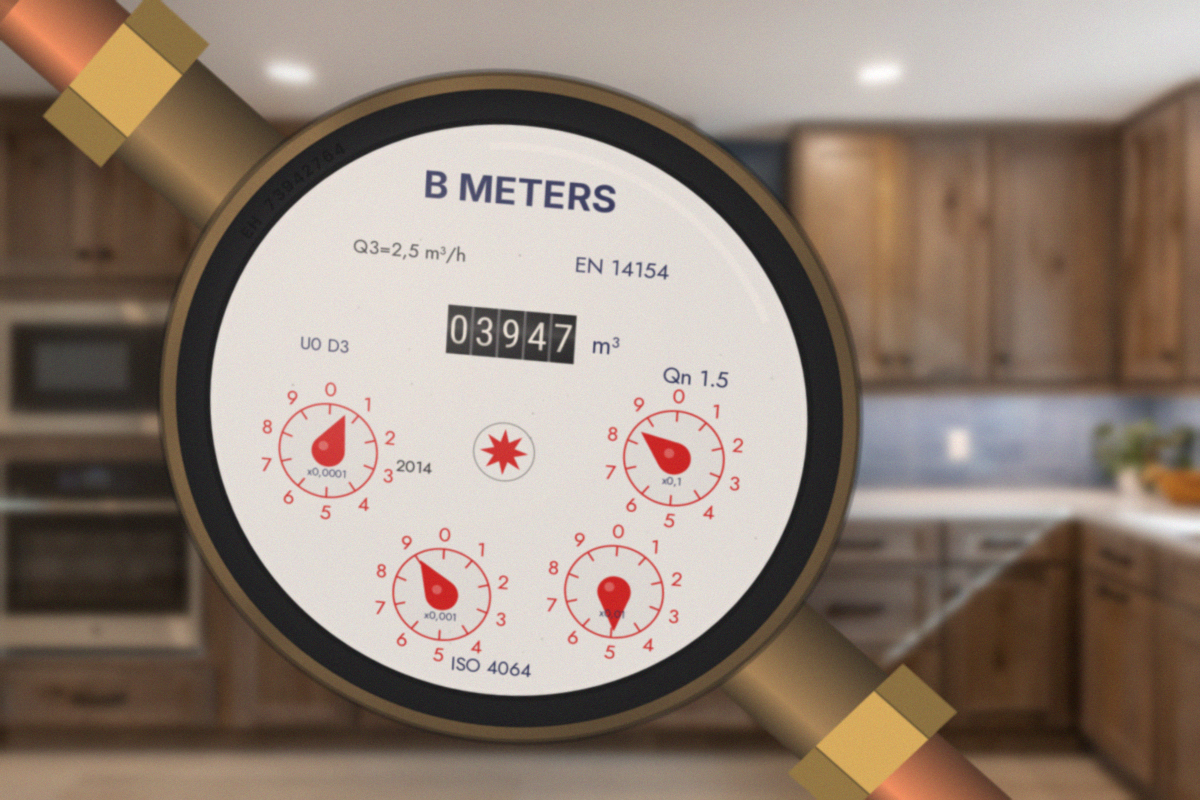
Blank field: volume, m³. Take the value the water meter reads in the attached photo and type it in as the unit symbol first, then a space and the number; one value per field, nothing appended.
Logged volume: m³ 3947.8490
